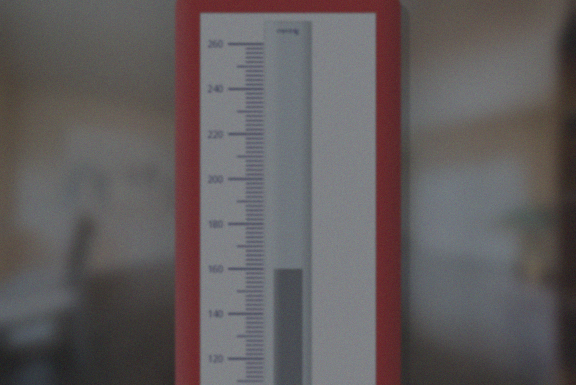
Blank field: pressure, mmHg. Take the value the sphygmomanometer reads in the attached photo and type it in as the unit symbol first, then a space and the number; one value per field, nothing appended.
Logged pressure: mmHg 160
